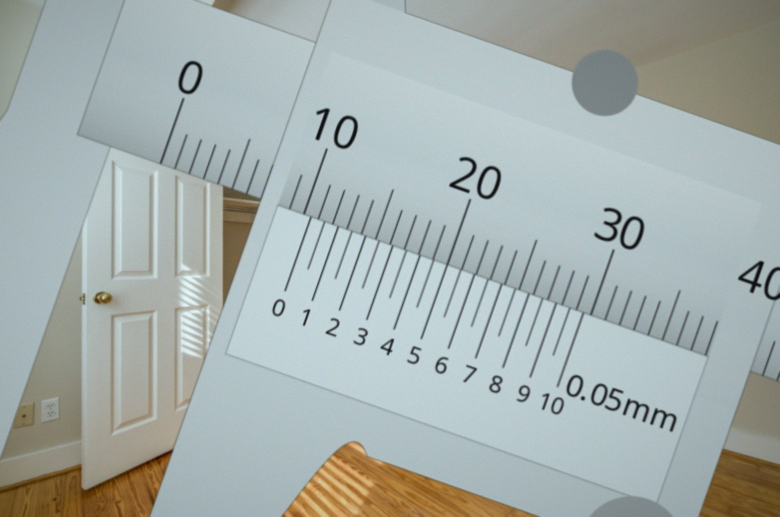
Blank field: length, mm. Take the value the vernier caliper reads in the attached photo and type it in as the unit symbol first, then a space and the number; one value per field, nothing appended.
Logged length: mm 10.5
